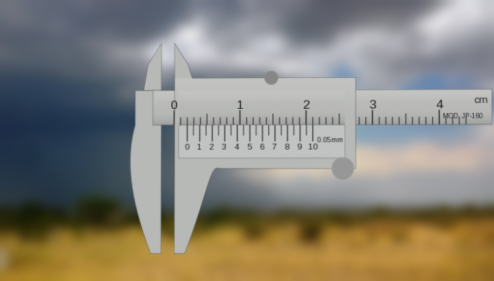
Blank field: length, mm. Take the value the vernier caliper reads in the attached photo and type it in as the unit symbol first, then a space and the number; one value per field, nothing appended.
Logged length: mm 2.0
